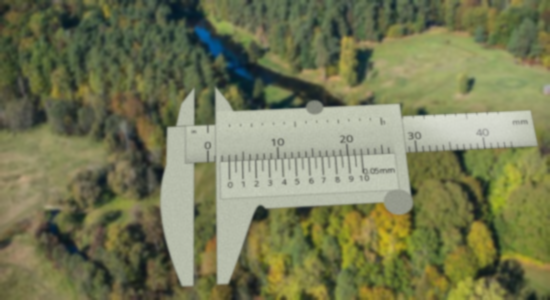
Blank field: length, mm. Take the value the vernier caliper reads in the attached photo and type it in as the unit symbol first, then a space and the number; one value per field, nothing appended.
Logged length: mm 3.0
